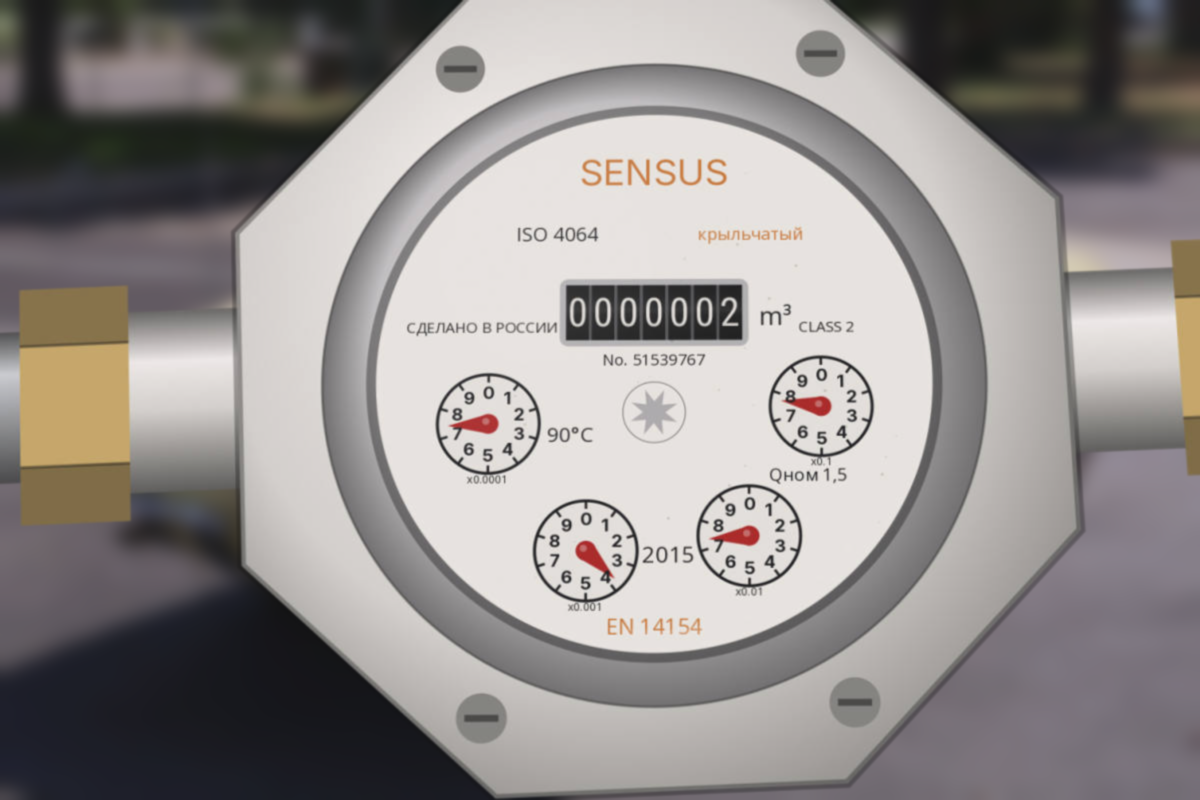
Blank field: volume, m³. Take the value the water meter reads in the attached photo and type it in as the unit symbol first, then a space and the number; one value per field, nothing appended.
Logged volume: m³ 2.7737
